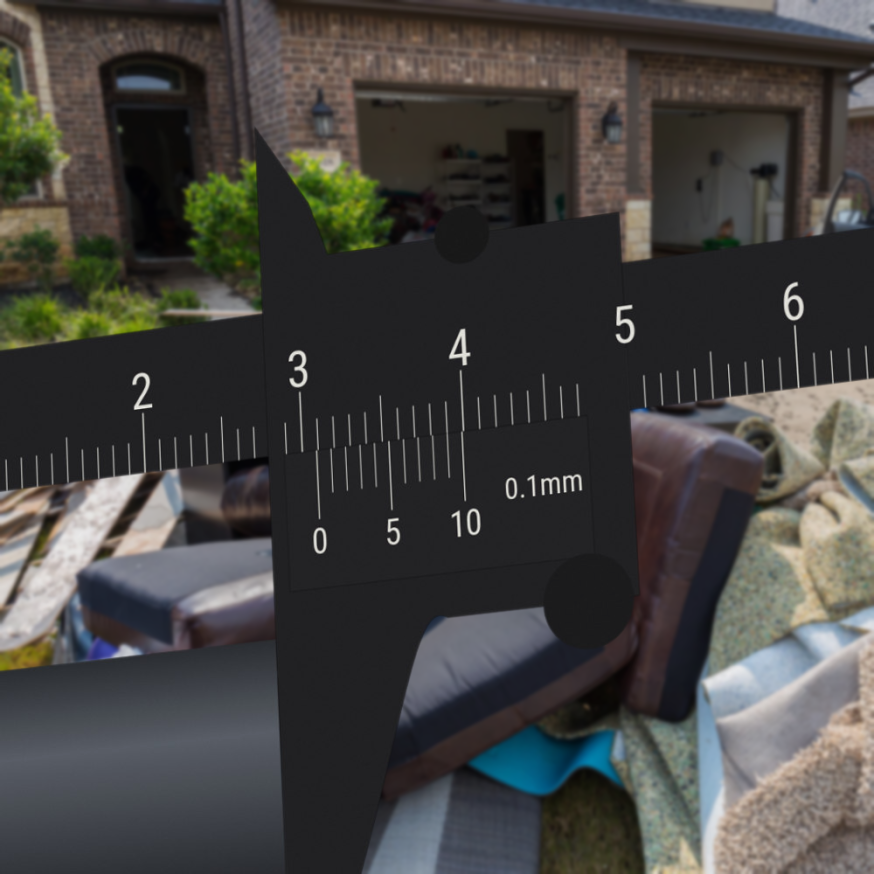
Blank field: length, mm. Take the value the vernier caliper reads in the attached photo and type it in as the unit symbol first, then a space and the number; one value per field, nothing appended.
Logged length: mm 30.9
